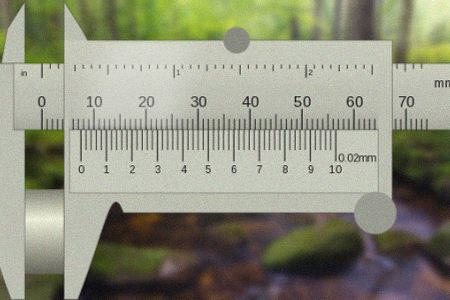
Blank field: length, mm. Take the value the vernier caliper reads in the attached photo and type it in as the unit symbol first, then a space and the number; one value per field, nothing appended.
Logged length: mm 7.5
